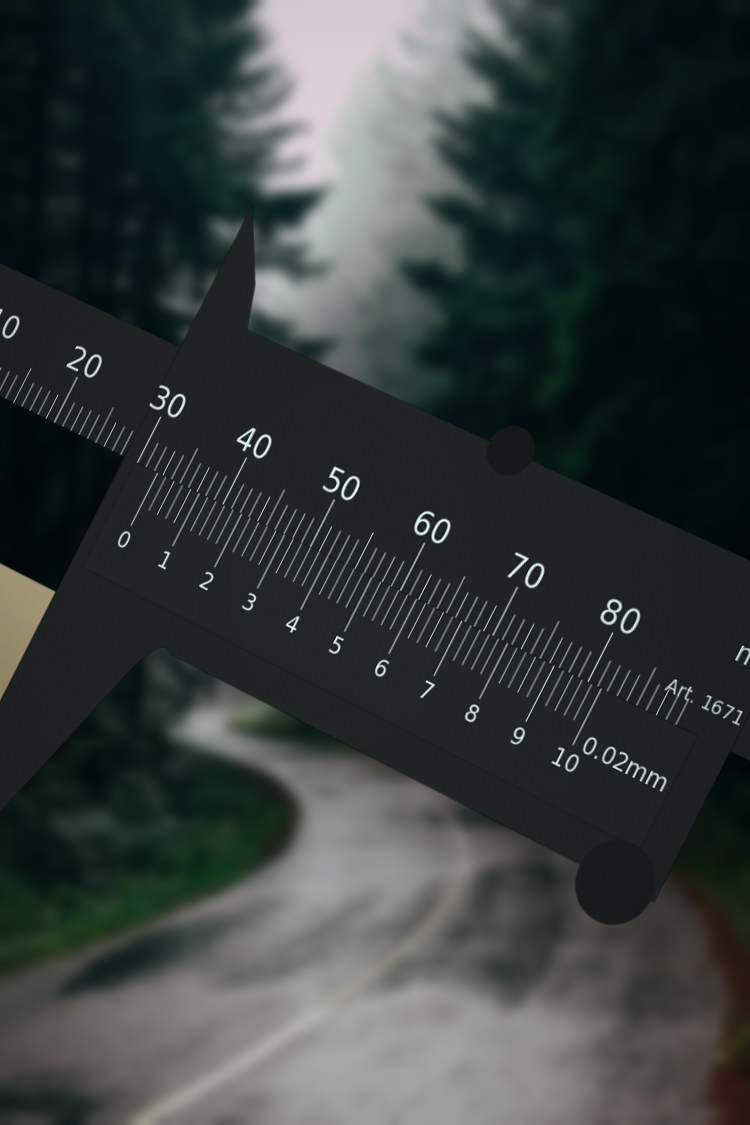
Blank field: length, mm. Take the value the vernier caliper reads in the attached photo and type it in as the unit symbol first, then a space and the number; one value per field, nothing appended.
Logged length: mm 32.4
